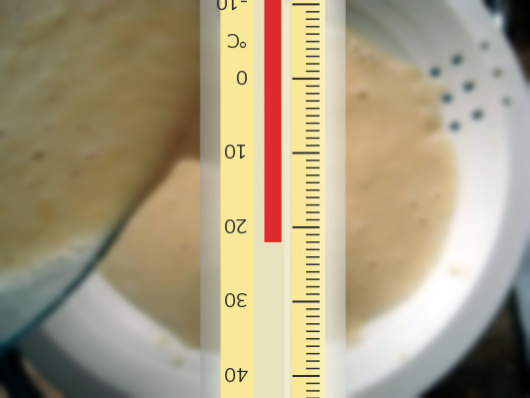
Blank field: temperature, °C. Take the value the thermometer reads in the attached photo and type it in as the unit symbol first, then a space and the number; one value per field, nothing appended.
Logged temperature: °C 22
